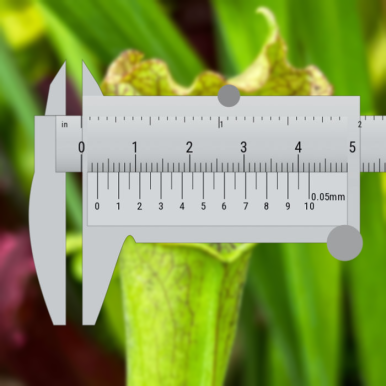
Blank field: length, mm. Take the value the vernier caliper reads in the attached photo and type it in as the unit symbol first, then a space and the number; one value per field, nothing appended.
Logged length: mm 3.0
